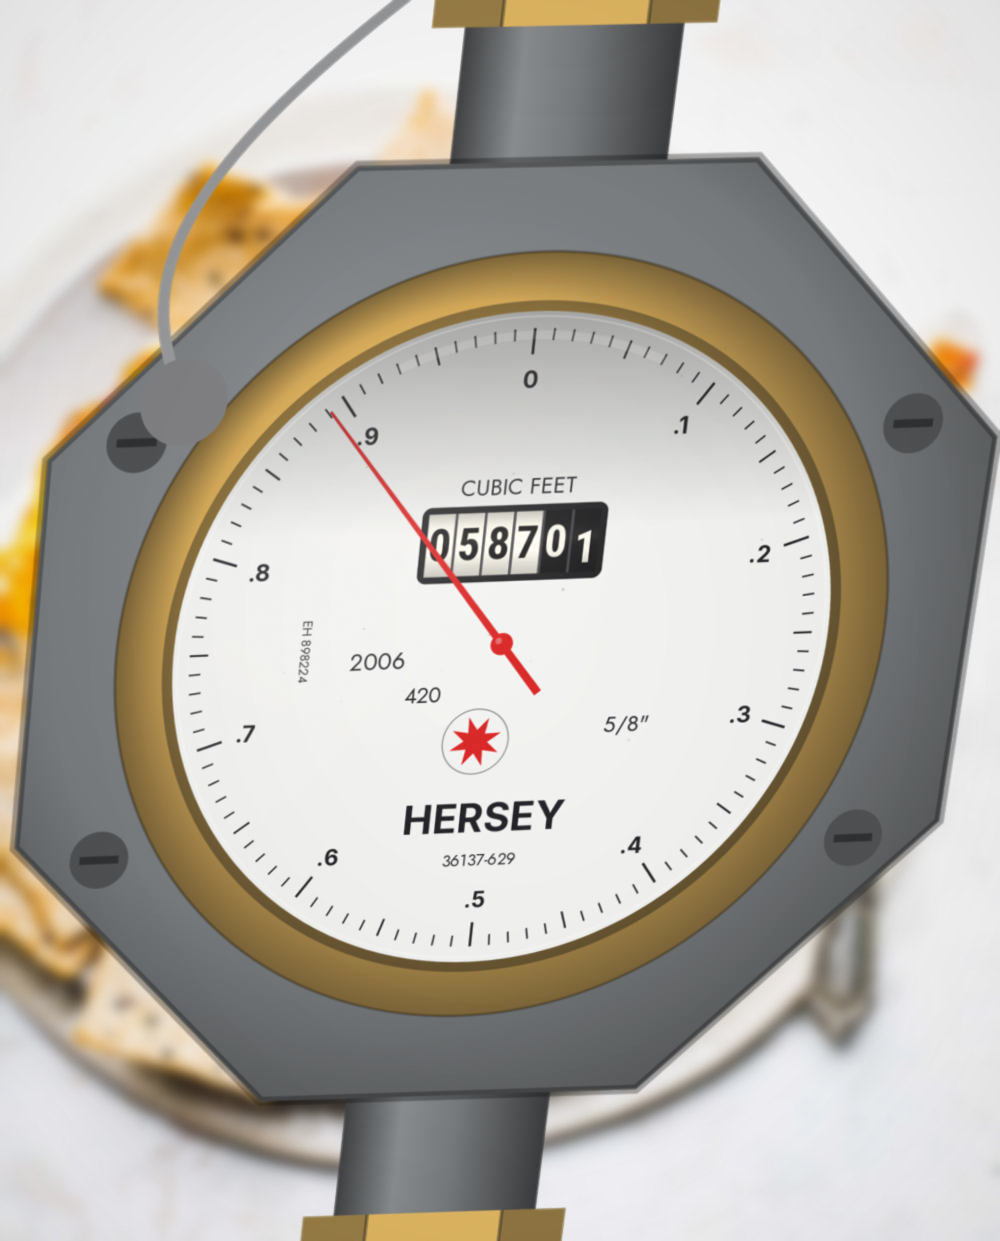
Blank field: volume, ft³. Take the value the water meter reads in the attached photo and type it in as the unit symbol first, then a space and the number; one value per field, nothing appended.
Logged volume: ft³ 58700.89
